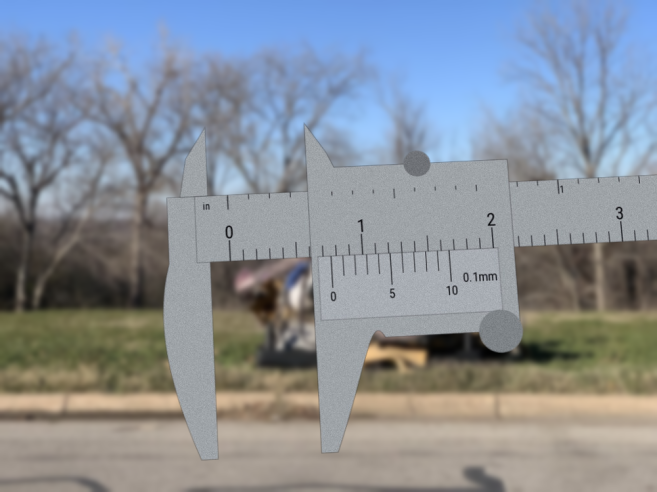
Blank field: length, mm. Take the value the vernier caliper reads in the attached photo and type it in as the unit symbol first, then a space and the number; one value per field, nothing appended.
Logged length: mm 7.6
